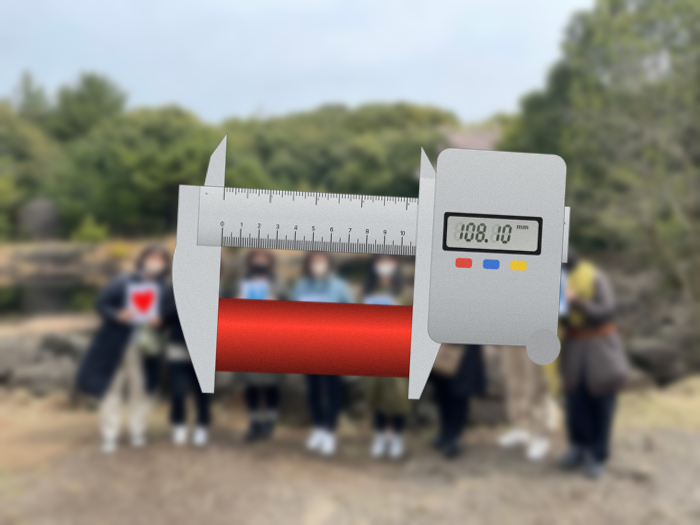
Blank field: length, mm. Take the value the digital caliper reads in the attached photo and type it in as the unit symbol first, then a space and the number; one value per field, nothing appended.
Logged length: mm 108.10
